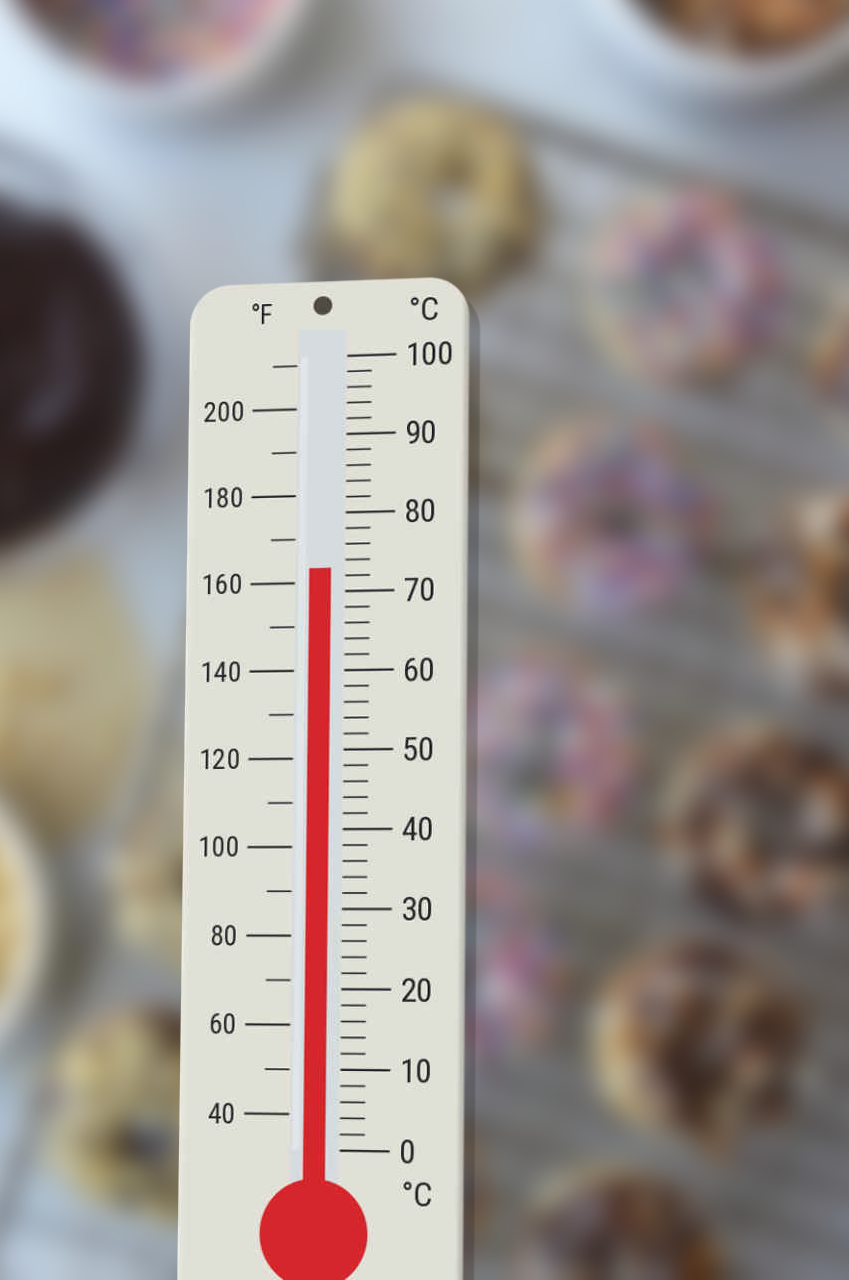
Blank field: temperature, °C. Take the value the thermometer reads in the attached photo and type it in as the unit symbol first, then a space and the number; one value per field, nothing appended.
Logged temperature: °C 73
